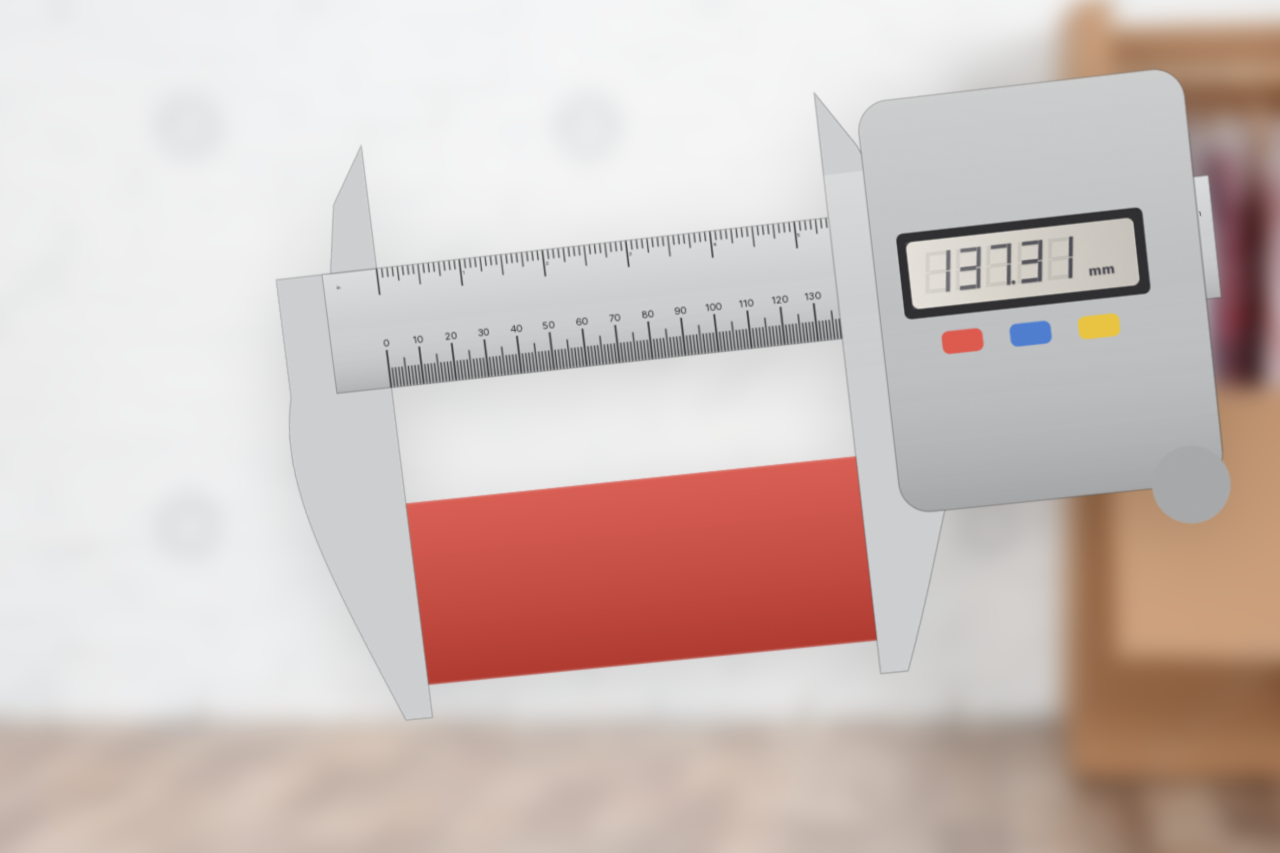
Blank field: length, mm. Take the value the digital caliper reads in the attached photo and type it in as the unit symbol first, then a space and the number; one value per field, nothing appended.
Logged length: mm 137.31
